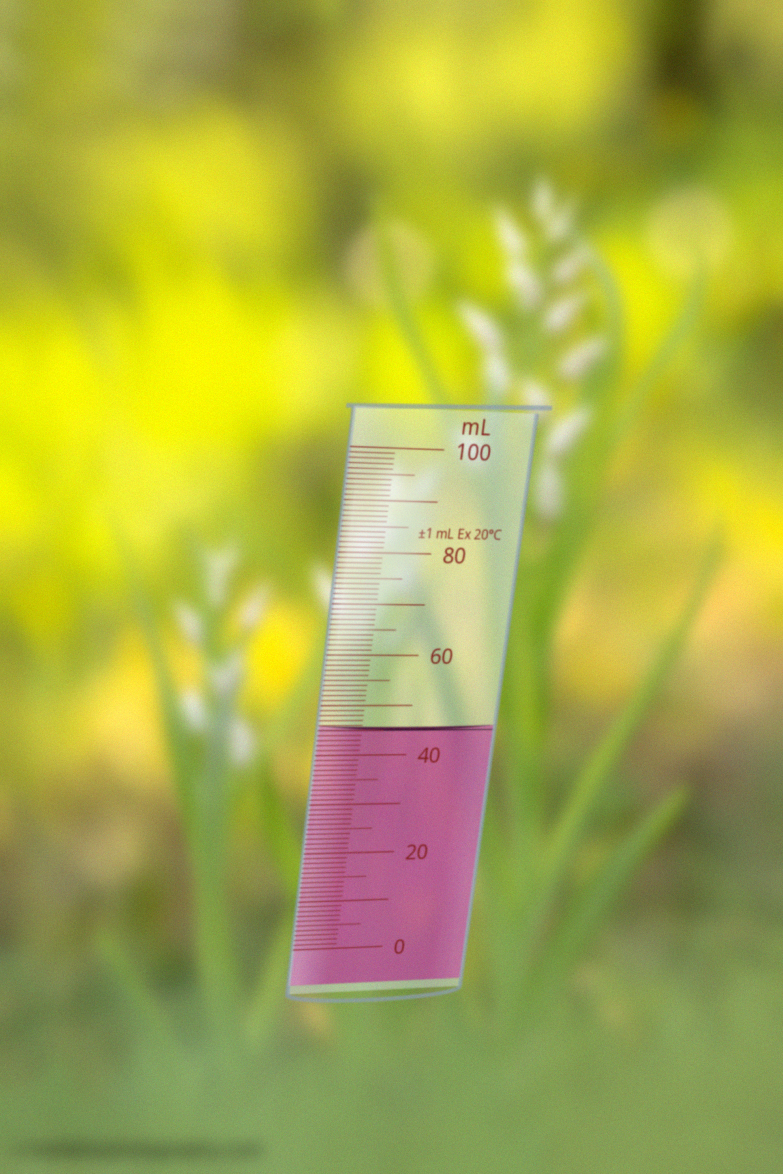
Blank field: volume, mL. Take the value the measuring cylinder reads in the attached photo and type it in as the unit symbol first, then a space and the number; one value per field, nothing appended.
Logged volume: mL 45
